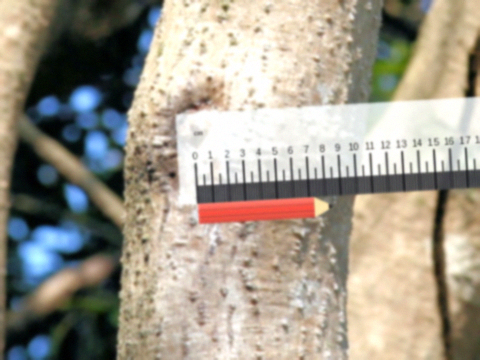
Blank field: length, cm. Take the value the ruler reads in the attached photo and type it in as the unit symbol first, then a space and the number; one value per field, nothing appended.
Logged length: cm 8.5
